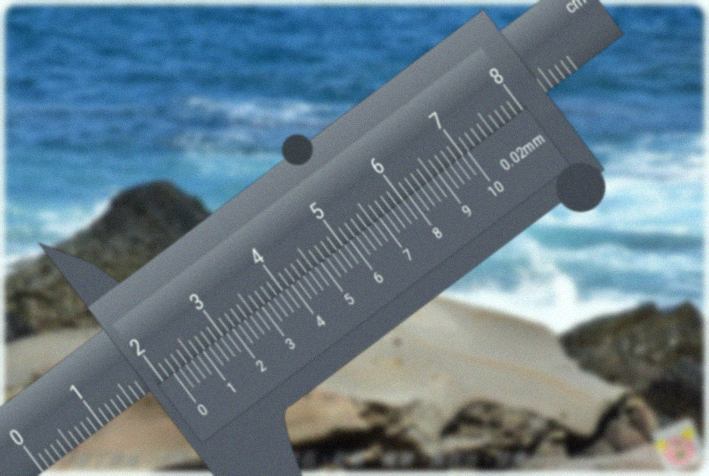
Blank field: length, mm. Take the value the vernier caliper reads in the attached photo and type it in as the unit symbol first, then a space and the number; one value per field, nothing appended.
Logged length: mm 21.8
